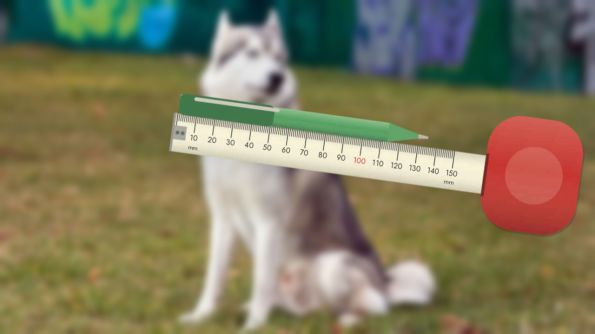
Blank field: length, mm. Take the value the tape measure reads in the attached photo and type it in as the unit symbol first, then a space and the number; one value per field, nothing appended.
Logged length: mm 135
